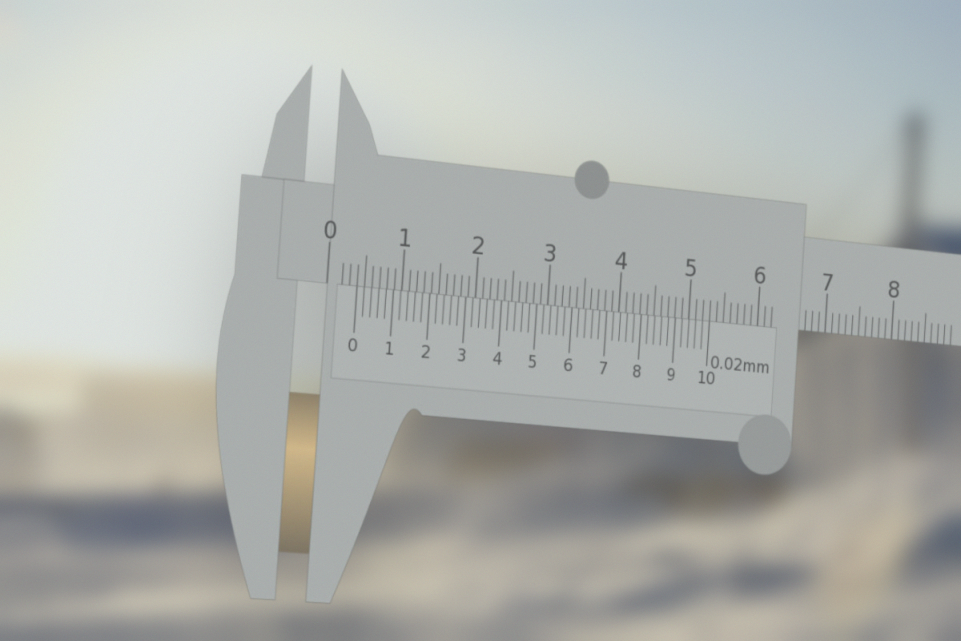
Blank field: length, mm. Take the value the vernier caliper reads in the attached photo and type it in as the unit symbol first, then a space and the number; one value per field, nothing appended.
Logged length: mm 4.0
